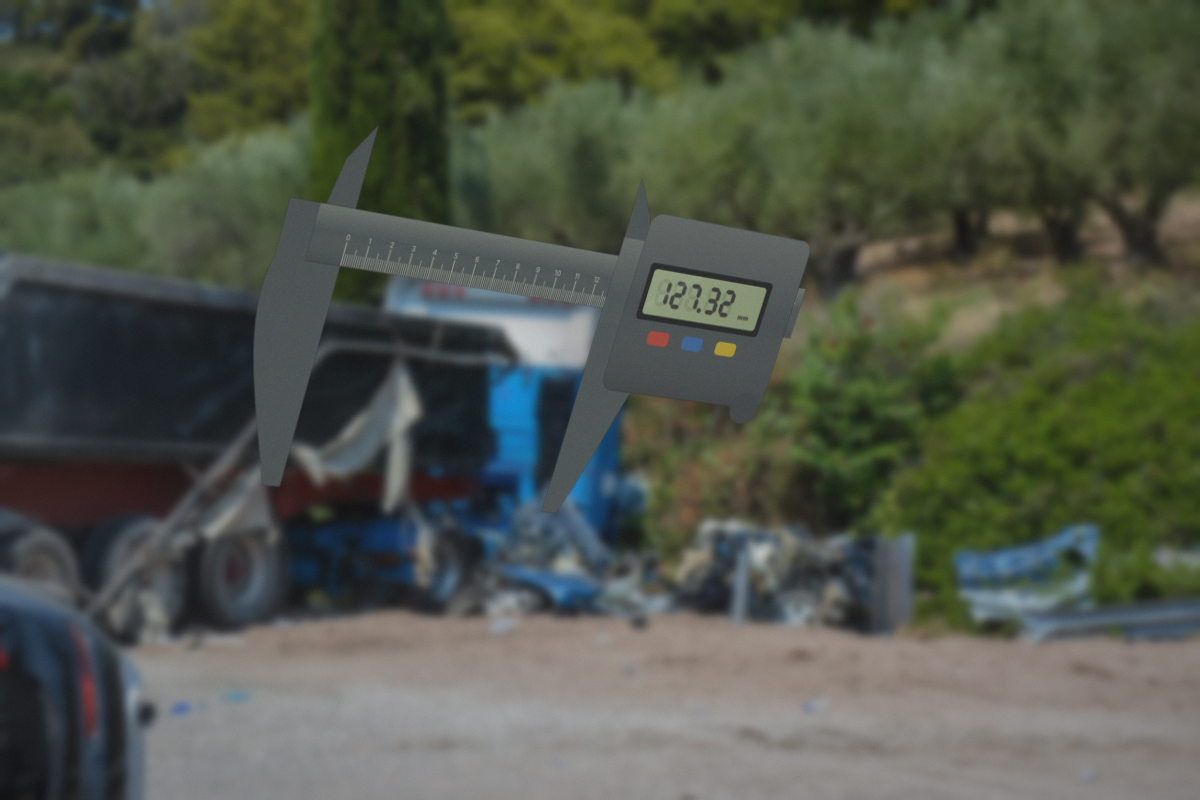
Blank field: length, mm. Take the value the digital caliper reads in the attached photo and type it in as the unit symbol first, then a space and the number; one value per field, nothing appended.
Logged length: mm 127.32
